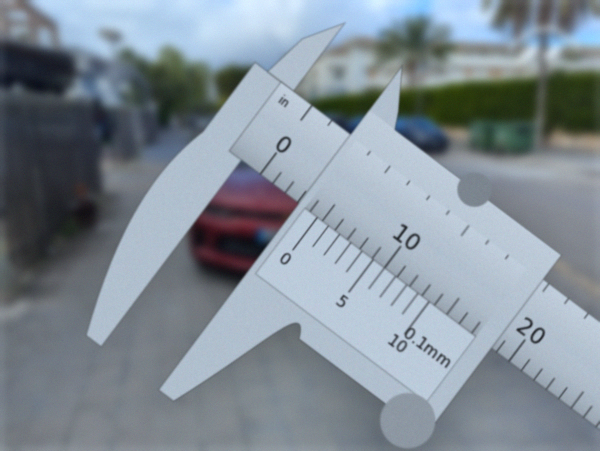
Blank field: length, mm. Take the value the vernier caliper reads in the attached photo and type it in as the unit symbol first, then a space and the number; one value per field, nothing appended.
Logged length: mm 4.6
